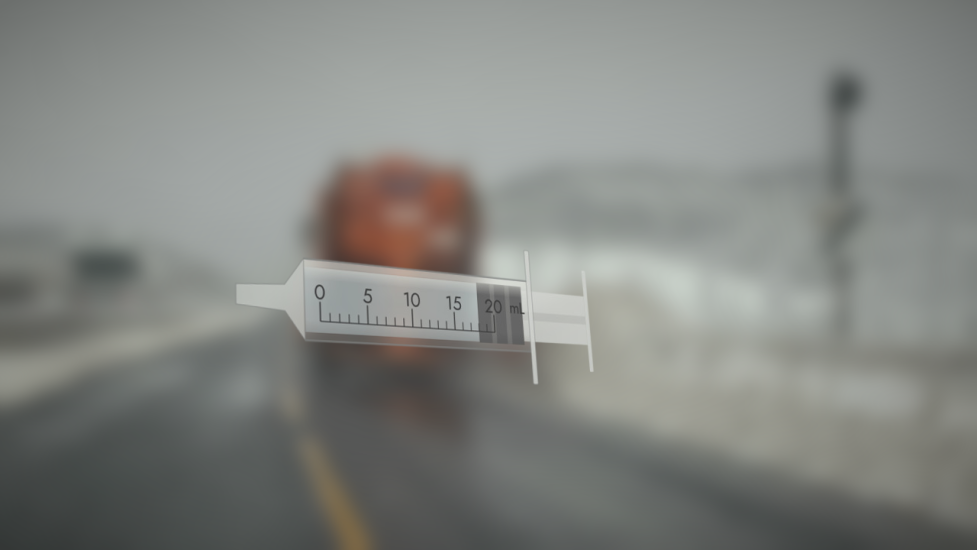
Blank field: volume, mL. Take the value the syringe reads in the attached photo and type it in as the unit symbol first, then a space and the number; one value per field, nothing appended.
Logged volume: mL 18
